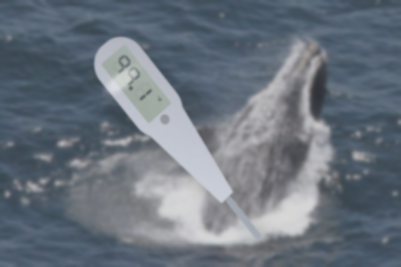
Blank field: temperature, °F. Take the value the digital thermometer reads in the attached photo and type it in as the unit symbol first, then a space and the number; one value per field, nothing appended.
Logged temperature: °F 99.1
